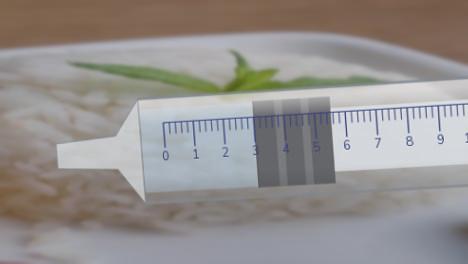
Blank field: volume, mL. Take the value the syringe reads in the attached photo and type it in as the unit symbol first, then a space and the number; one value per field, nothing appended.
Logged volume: mL 3
